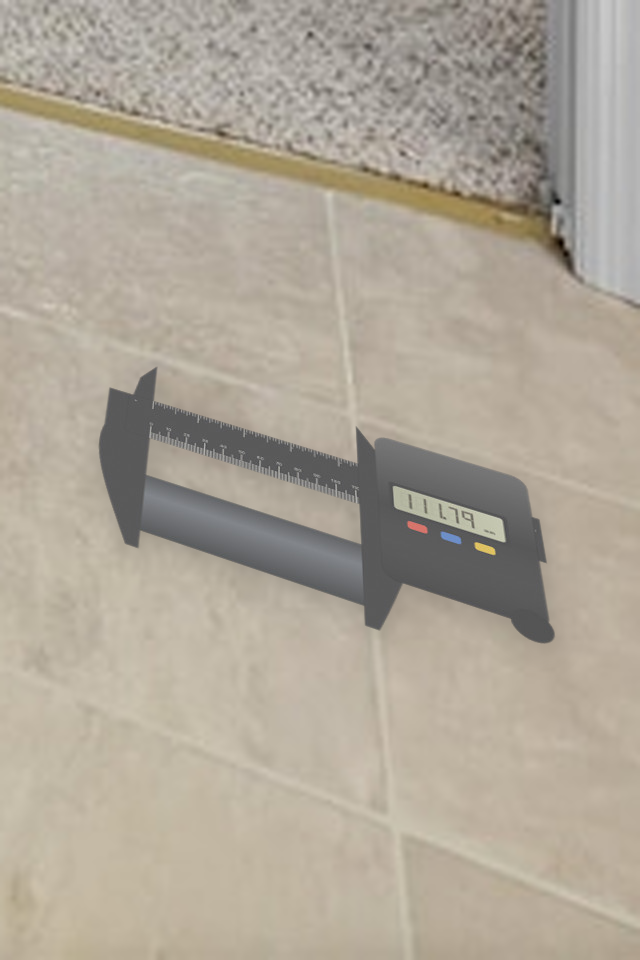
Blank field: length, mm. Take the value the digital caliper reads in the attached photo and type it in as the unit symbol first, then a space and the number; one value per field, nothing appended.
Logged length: mm 111.79
